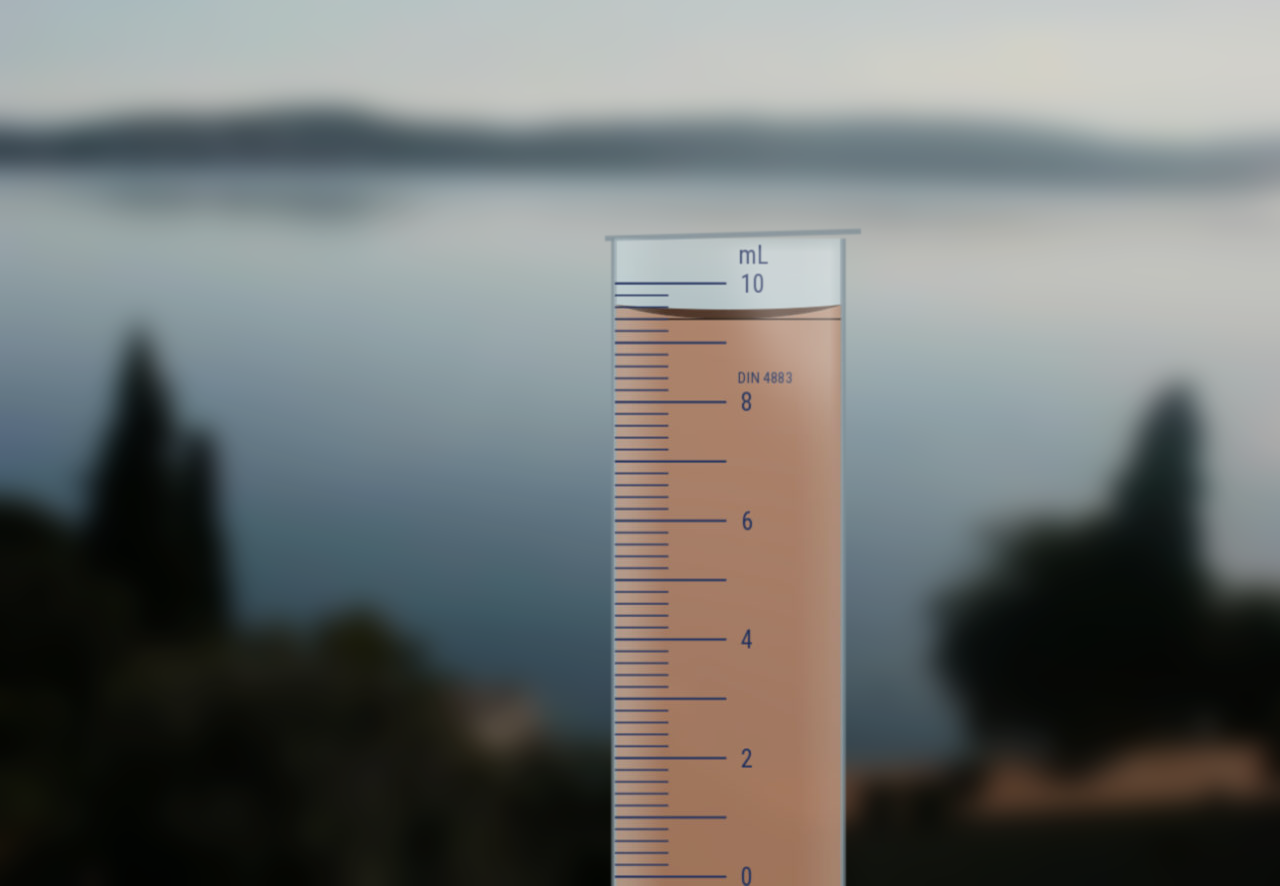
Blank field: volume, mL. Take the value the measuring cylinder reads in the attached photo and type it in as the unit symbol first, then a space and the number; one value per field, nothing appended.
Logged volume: mL 9.4
